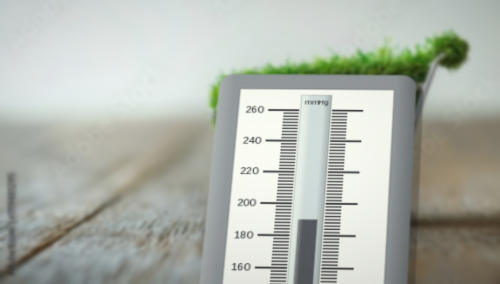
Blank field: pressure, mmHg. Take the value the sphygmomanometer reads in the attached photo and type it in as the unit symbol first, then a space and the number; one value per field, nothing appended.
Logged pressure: mmHg 190
